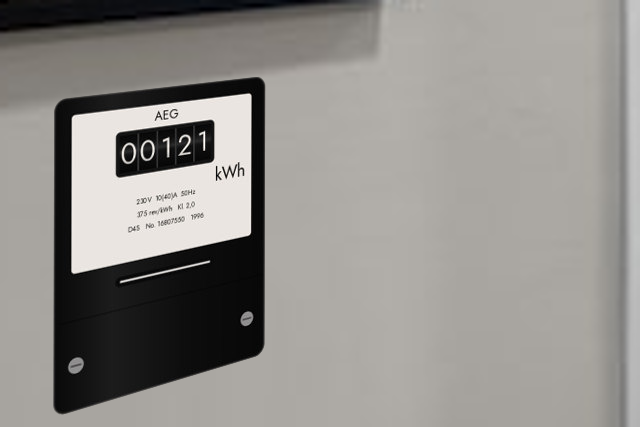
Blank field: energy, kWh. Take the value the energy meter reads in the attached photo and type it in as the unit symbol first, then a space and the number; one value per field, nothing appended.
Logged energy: kWh 121
